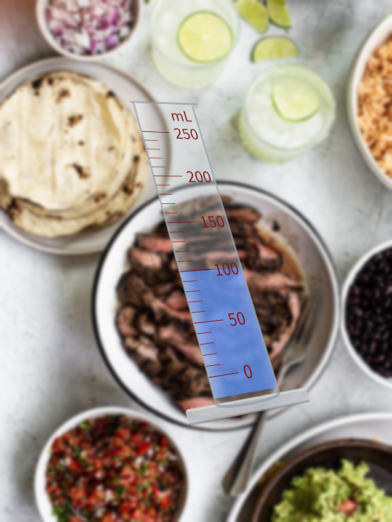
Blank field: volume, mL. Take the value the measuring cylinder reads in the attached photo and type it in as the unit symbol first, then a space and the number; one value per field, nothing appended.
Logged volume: mL 100
